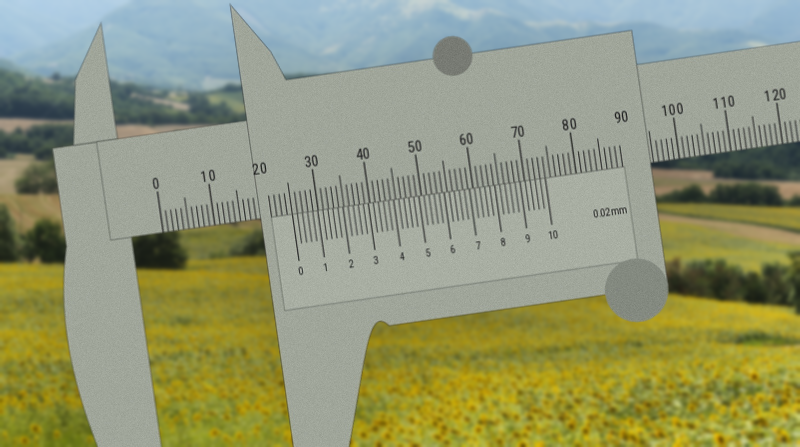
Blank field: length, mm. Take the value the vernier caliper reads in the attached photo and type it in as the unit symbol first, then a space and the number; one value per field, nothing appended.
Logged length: mm 25.0
